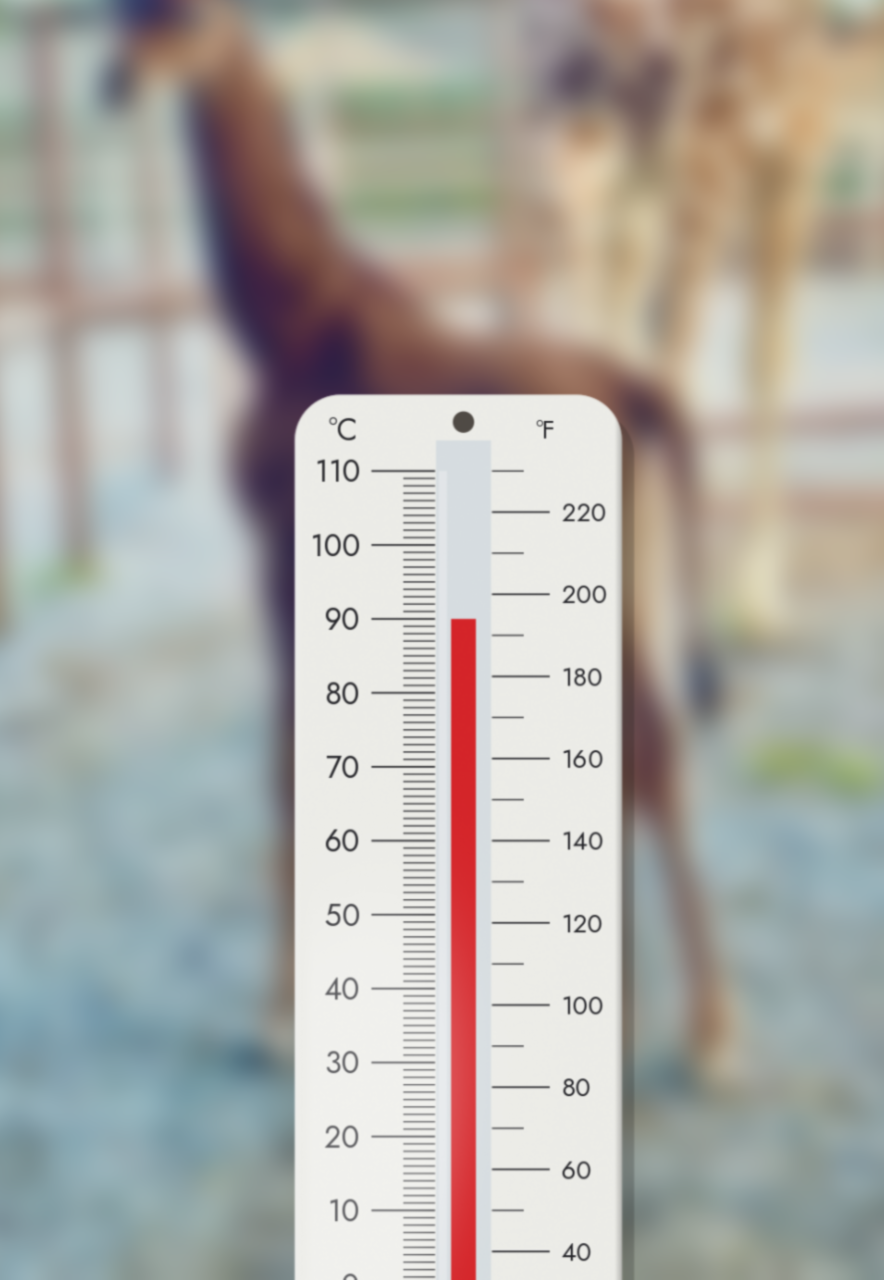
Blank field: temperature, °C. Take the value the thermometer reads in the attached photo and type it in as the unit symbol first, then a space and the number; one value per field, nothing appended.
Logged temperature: °C 90
